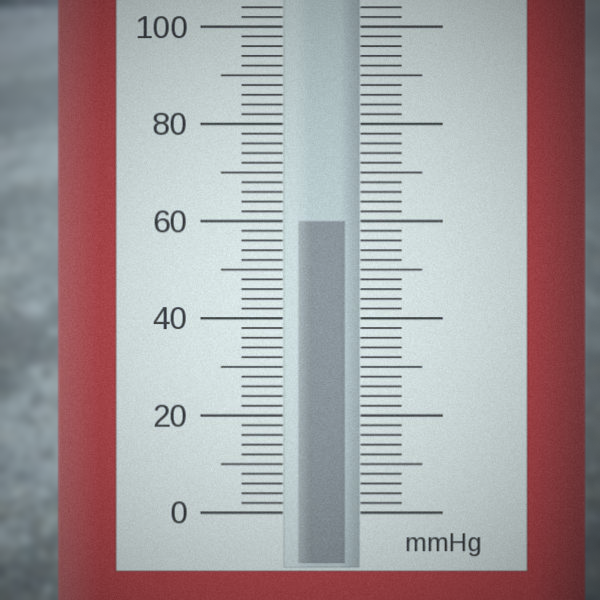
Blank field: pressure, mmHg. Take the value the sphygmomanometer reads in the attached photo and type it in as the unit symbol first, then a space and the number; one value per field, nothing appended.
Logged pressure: mmHg 60
